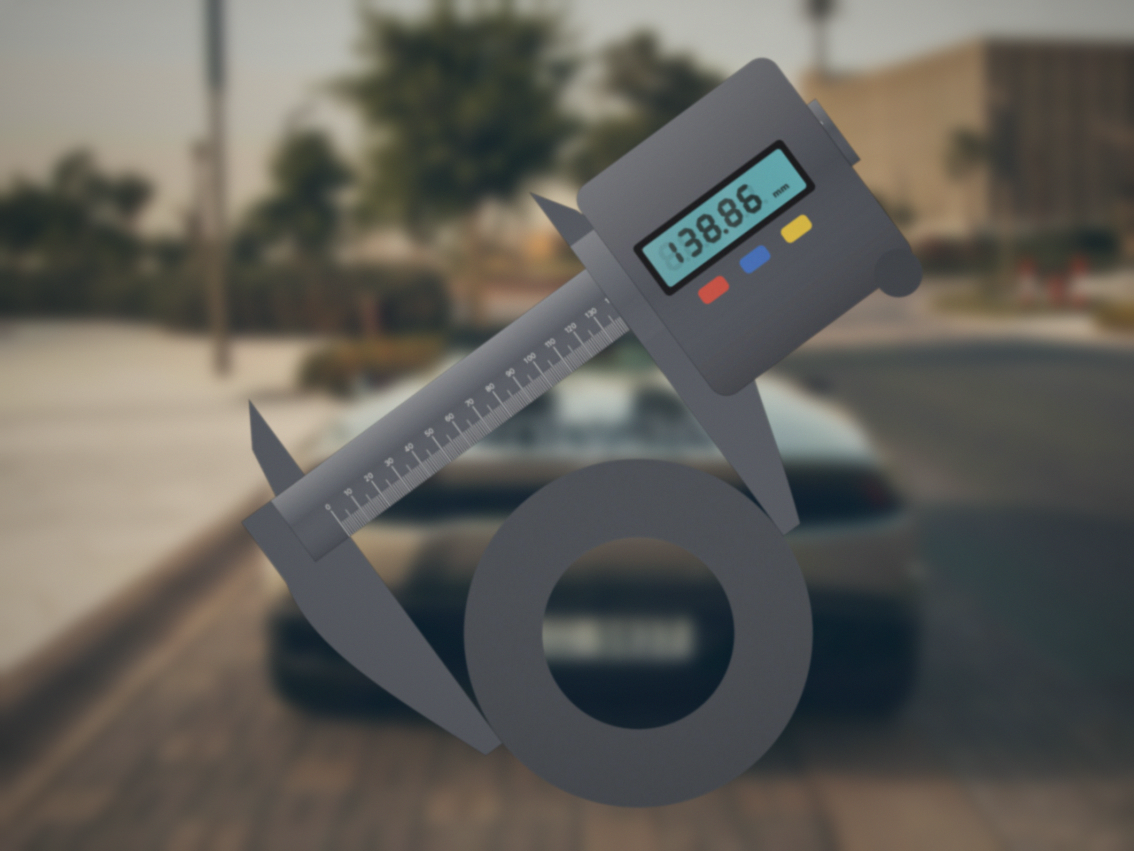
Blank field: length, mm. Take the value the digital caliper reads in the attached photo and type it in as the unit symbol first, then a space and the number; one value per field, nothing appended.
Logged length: mm 138.86
